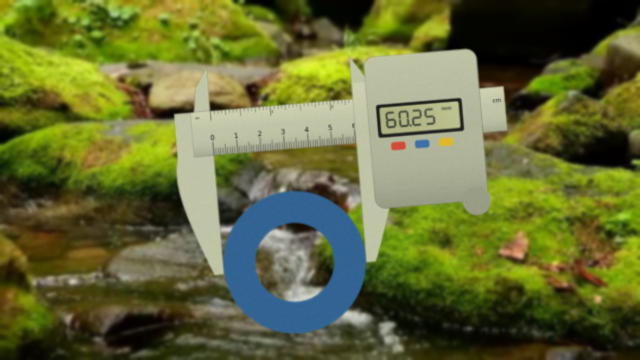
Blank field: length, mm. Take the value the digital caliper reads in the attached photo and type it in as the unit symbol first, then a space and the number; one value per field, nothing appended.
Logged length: mm 60.25
